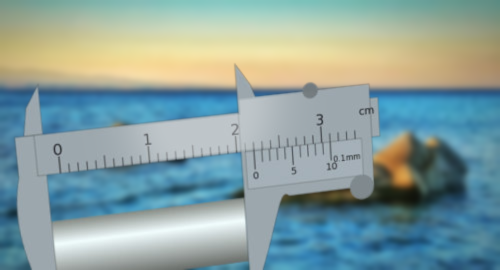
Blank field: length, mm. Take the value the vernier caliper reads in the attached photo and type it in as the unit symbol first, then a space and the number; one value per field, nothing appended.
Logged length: mm 22.0
